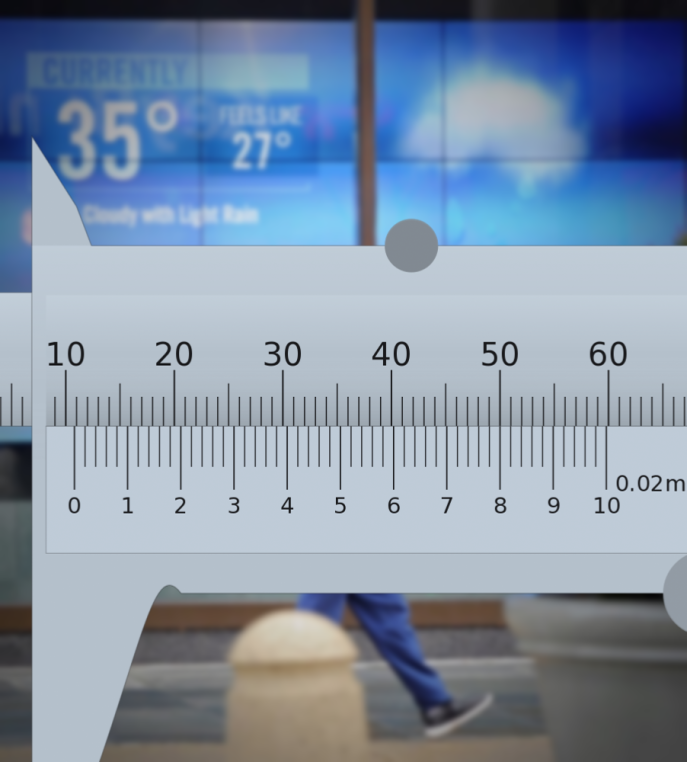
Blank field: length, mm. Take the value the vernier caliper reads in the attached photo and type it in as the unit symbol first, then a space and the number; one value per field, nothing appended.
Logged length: mm 10.8
